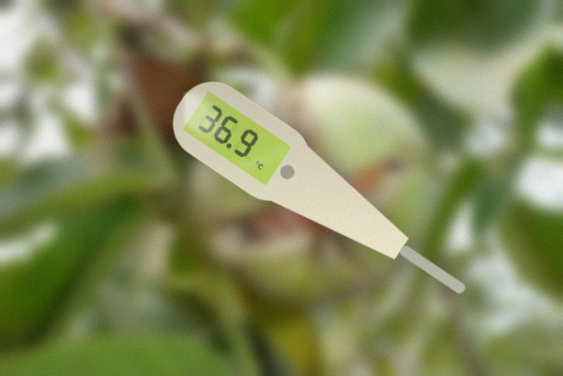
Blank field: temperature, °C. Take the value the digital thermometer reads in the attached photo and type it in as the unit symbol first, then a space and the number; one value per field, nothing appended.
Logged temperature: °C 36.9
